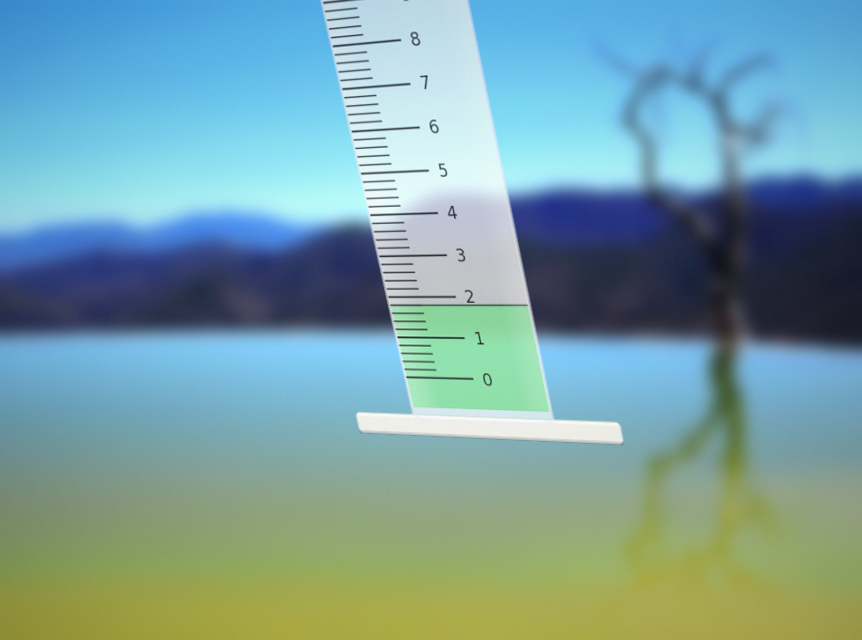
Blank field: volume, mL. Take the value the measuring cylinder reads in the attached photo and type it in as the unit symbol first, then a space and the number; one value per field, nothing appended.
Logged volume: mL 1.8
